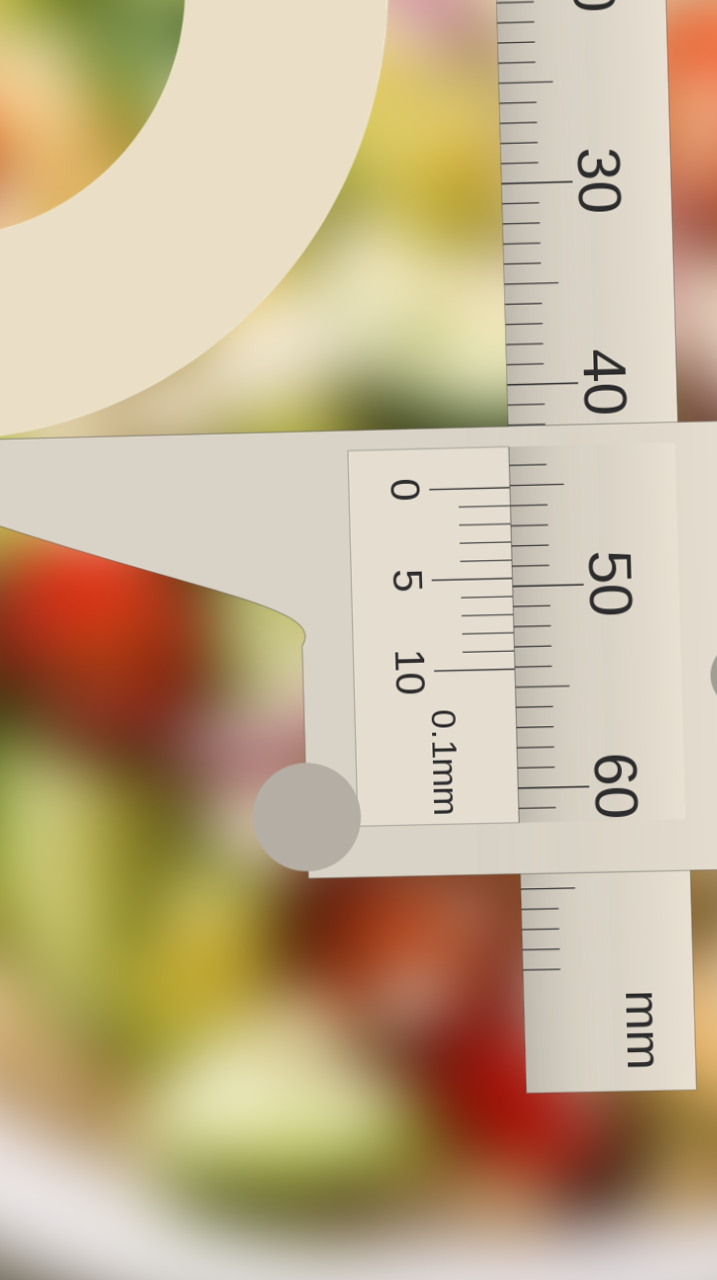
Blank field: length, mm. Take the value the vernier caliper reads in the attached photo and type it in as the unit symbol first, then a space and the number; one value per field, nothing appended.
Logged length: mm 45.1
